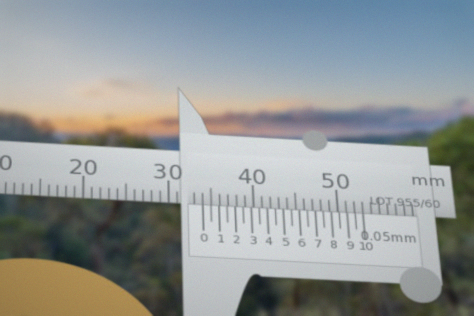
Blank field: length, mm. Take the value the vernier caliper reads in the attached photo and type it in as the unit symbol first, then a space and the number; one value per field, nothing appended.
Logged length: mm 34.0
